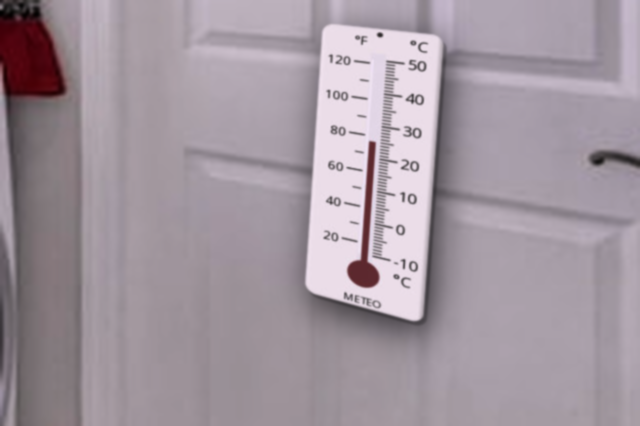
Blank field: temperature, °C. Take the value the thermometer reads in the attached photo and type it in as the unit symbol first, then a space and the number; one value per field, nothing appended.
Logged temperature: °C 25
